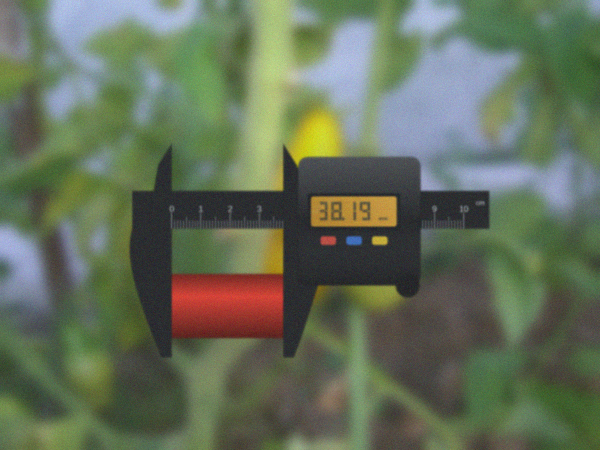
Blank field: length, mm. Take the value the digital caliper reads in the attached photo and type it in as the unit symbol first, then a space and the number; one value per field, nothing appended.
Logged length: mm 38.19
